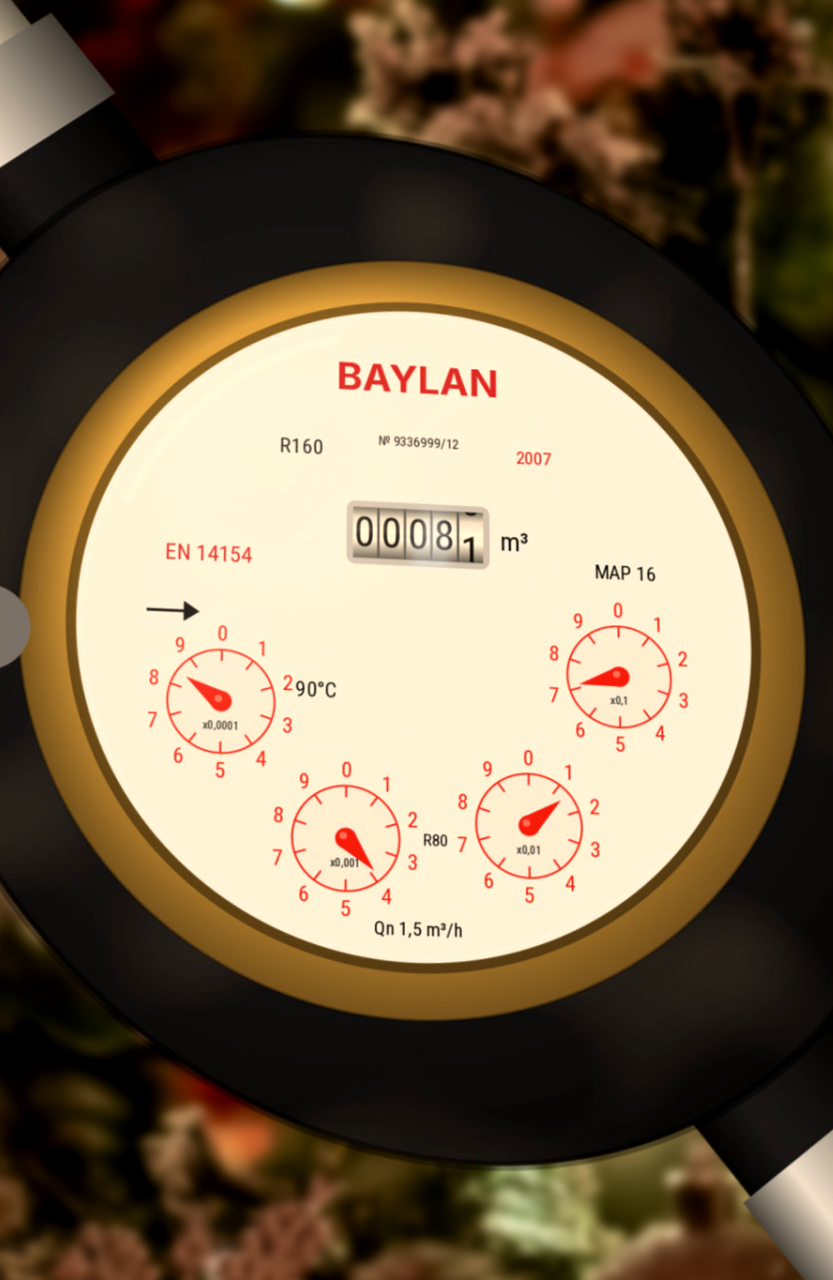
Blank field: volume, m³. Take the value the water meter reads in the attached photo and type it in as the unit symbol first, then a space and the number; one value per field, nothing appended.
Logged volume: m³ 80.7138
